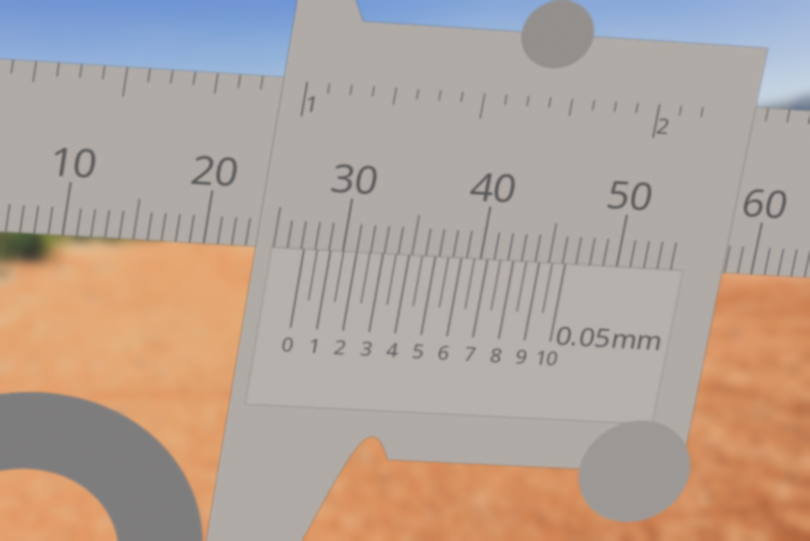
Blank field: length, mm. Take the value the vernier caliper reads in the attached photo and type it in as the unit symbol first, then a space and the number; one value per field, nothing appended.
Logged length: mm 27.2
